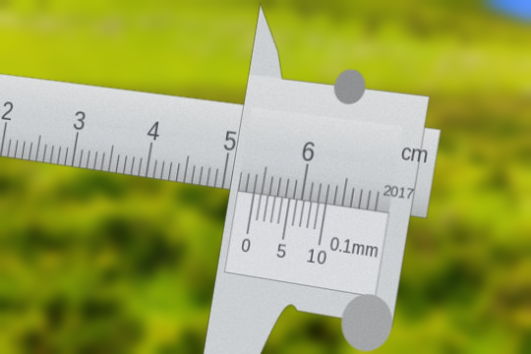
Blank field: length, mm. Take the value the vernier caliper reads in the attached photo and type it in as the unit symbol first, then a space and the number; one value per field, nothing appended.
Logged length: mm 54.0
